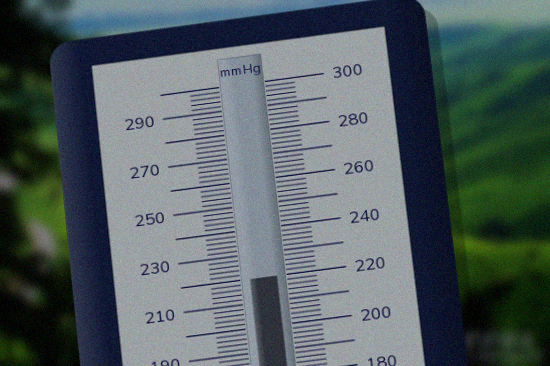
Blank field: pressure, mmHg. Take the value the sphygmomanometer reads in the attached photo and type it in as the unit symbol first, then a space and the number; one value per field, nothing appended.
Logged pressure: mmHg 220
